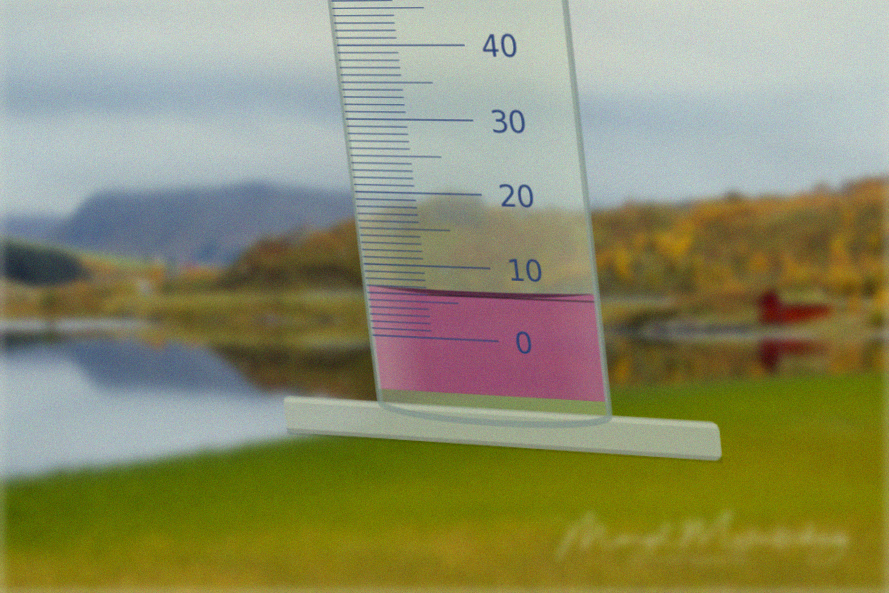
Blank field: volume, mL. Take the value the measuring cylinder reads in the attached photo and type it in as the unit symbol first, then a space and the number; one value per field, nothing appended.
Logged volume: mL 6
